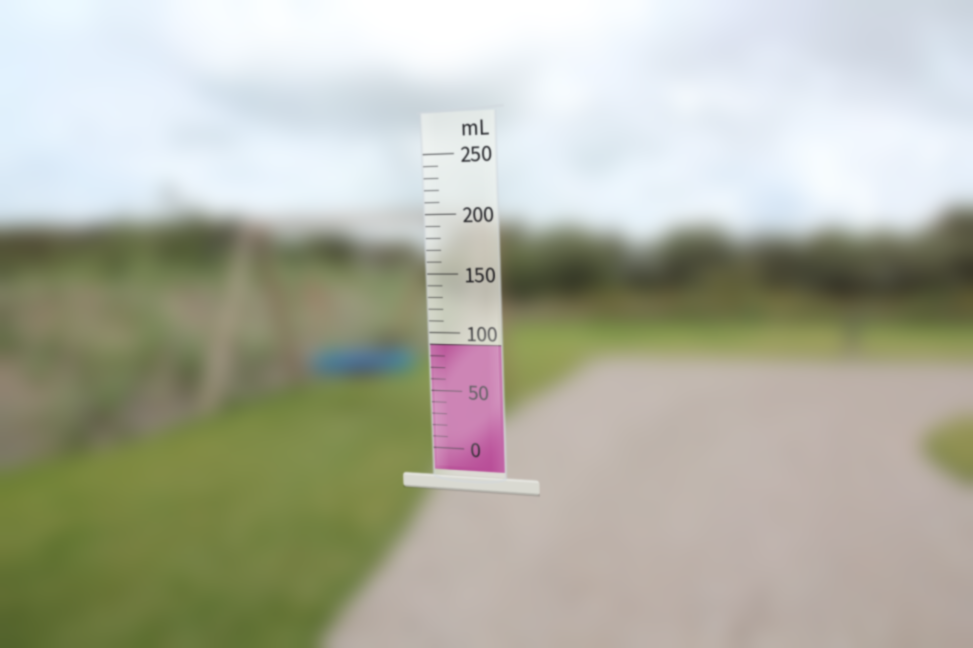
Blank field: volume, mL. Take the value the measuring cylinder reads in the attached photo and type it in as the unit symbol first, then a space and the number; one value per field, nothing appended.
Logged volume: mL 90
